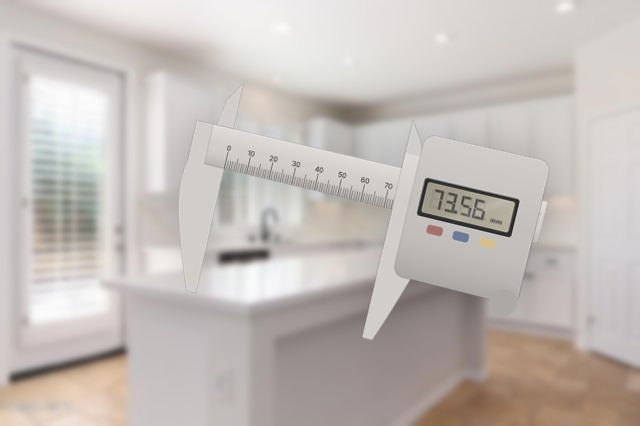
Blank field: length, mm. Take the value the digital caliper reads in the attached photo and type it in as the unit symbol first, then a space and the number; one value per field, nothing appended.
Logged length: mm 73.56
